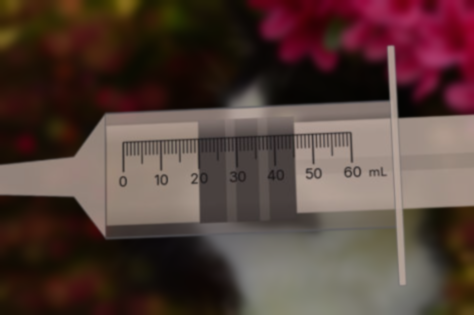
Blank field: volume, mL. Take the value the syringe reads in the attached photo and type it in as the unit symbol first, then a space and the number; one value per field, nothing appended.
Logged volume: mL 20
